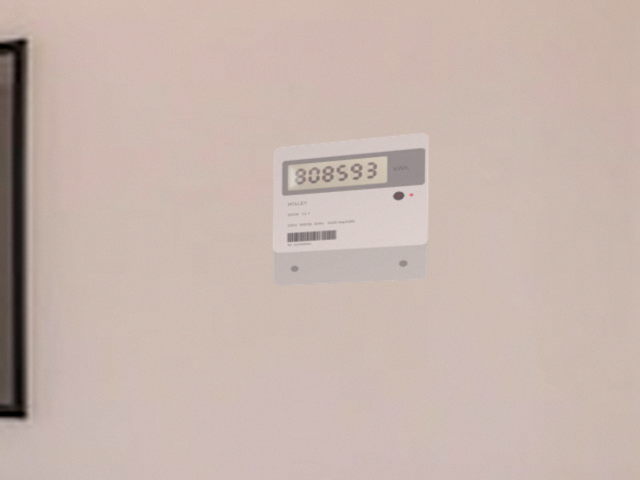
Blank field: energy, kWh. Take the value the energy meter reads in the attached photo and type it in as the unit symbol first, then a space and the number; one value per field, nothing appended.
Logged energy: kWh 808593
